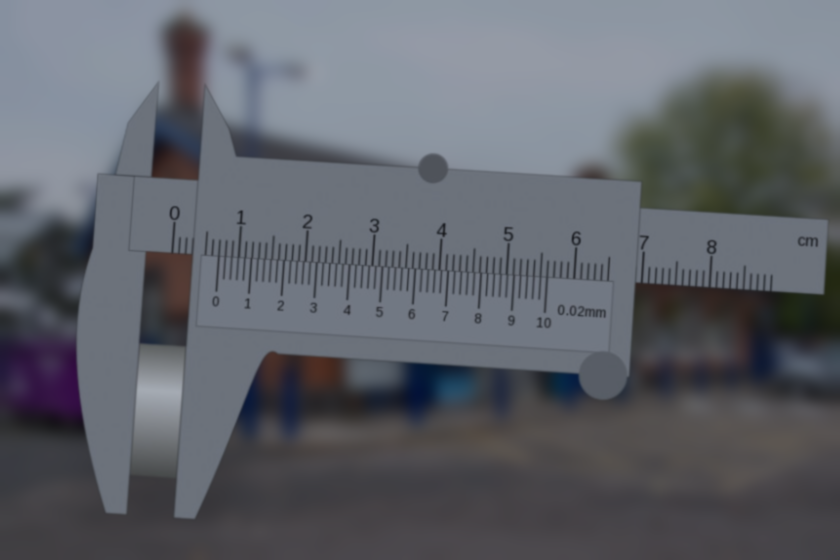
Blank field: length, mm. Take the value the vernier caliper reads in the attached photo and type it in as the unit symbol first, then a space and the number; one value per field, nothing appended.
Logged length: mm 7.0
